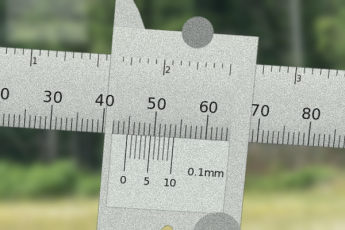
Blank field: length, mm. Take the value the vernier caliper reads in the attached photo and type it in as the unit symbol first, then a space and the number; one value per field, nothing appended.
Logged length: mm 44.8
